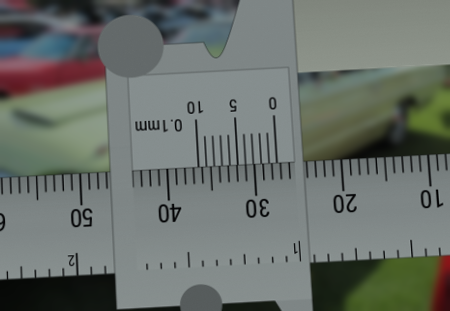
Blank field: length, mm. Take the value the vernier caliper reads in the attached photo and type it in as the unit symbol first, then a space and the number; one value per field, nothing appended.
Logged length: mm 27.4
